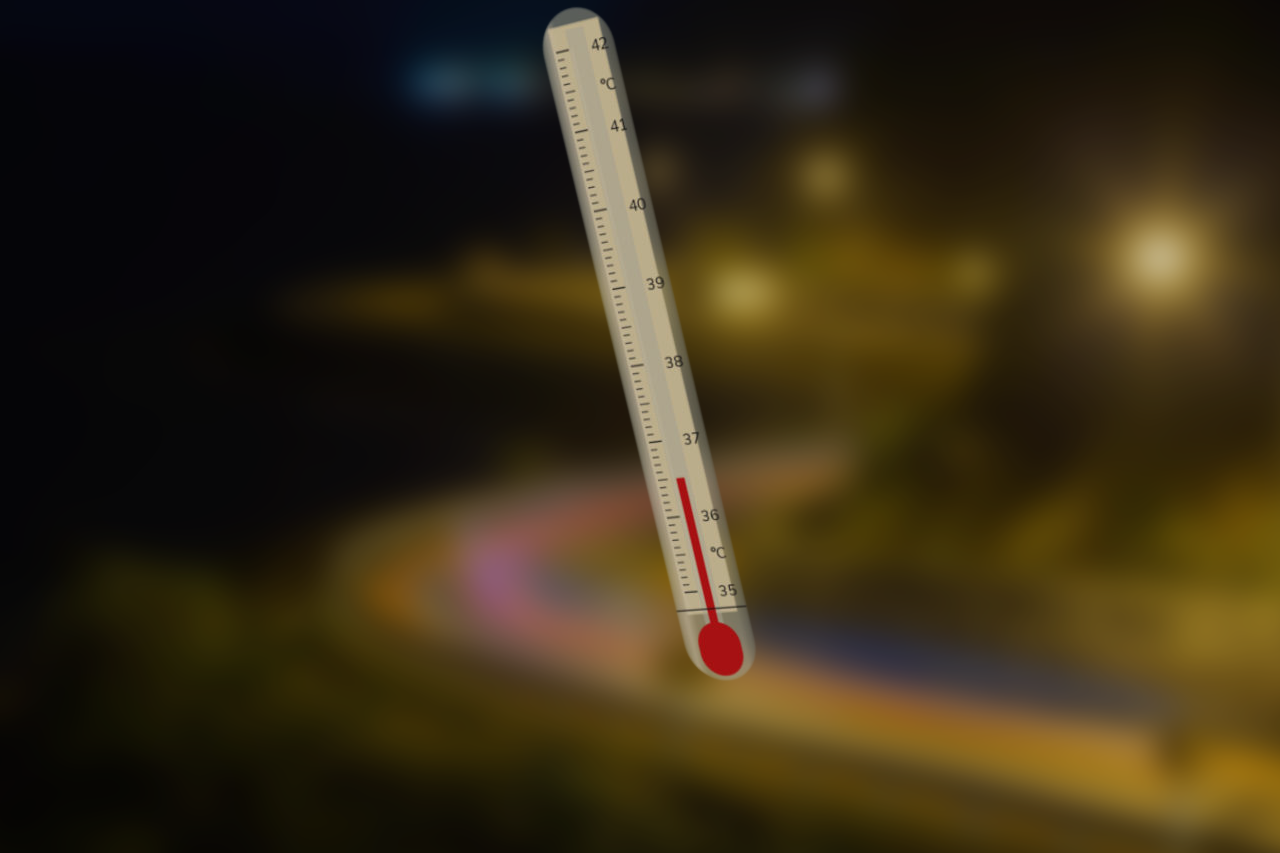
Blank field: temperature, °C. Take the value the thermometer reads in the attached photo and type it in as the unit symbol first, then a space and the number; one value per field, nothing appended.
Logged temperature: °C 36.5
